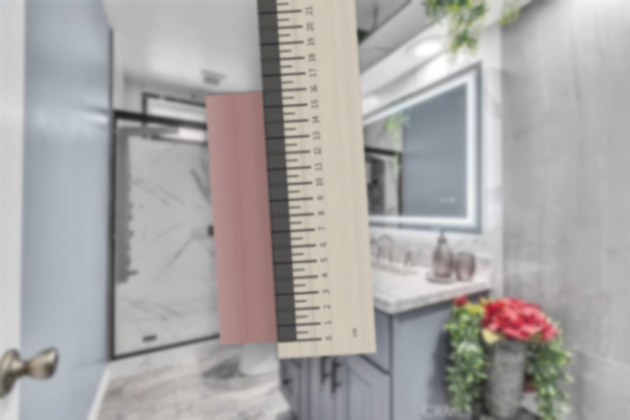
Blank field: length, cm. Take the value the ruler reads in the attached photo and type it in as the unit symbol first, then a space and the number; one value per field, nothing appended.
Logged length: cm 16
